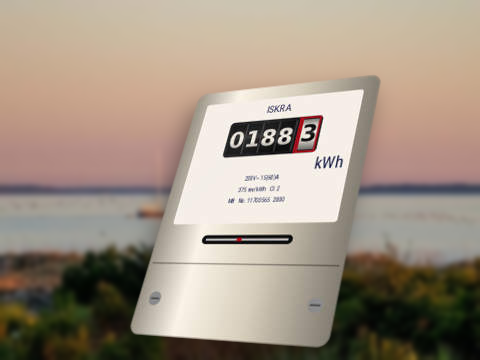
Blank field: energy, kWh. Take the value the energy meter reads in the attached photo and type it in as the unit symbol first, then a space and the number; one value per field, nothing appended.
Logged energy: kWh 188.3
